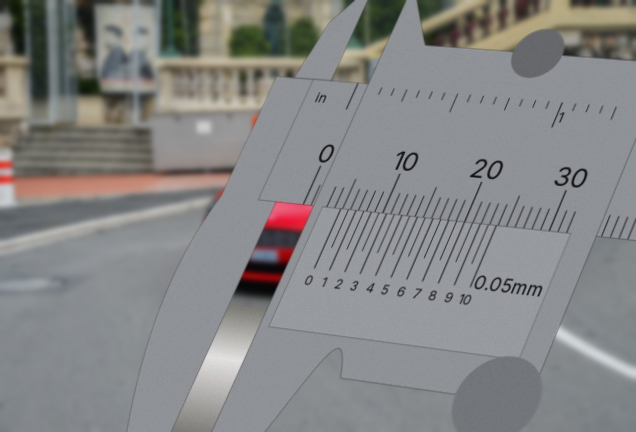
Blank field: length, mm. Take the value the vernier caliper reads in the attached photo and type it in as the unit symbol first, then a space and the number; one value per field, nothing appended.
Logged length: mm 4.8
